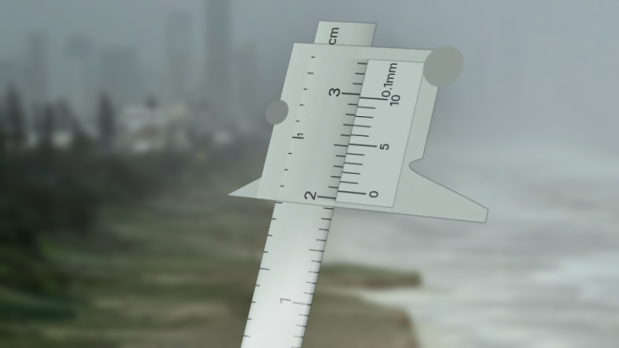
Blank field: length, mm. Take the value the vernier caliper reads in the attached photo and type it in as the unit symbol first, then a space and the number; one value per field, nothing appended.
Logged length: mm 20.7
